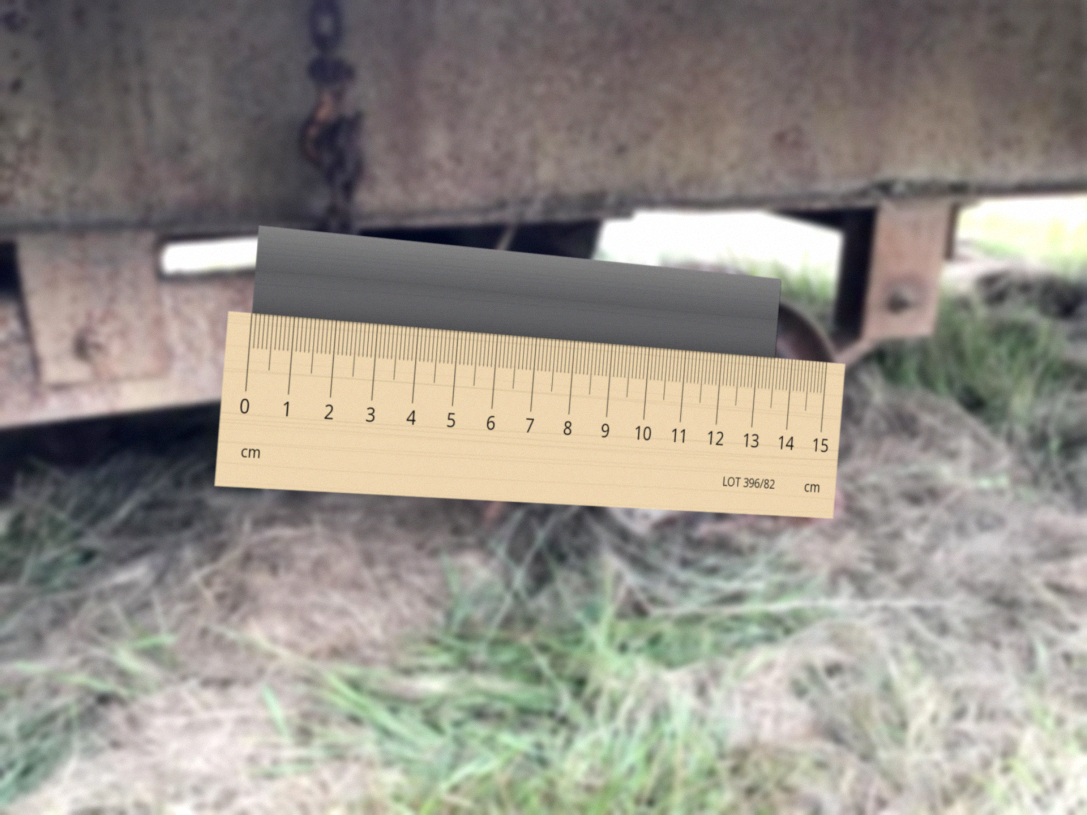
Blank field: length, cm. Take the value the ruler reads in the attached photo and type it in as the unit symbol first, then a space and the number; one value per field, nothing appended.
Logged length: cm 13.5
